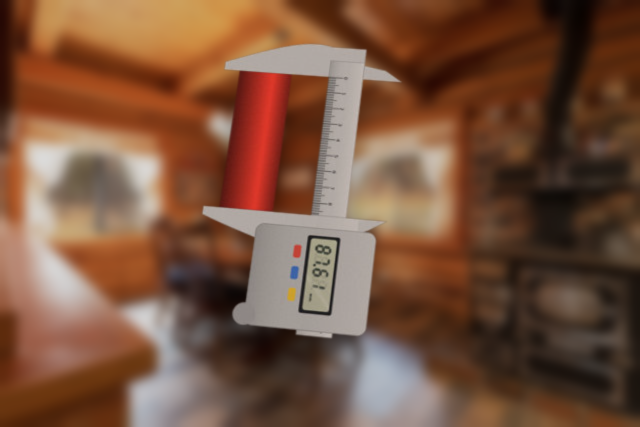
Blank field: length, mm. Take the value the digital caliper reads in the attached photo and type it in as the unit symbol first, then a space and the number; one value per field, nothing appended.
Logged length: mm 87.61
